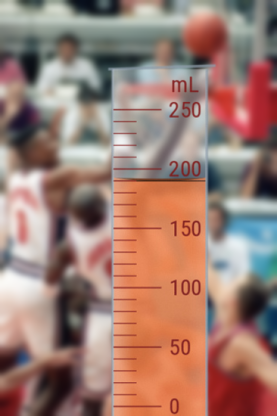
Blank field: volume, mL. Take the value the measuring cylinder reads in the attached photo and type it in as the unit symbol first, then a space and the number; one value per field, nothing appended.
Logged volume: mL 190
